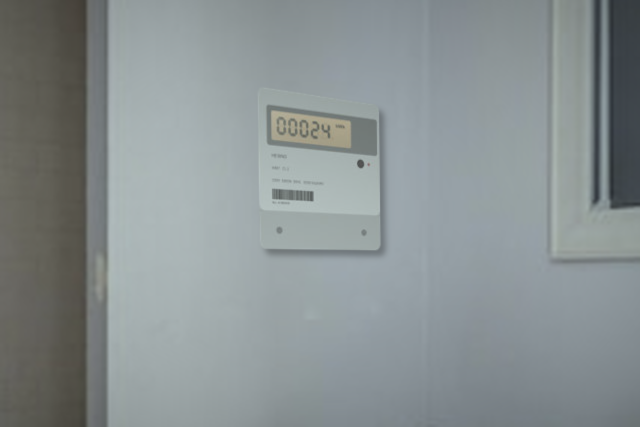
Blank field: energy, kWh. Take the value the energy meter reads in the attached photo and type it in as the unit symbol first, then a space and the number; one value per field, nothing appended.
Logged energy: kWh 24
